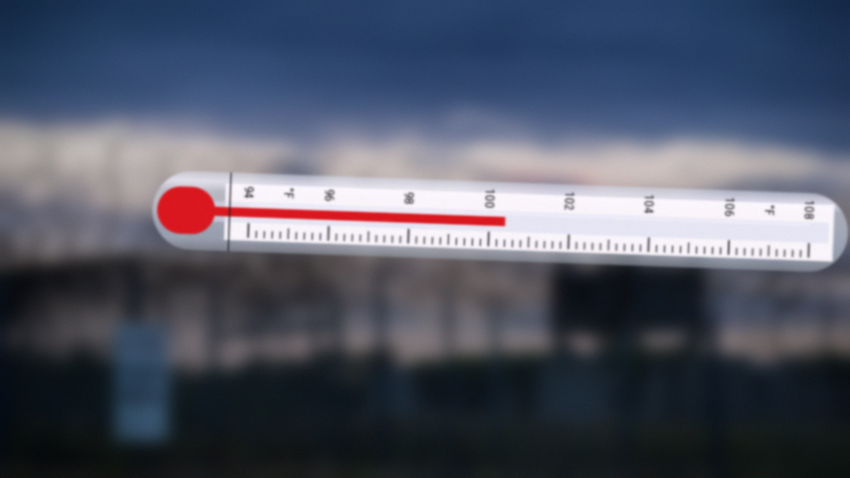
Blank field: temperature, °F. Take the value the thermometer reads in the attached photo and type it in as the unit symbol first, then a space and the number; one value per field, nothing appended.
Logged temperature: °F 100.4
